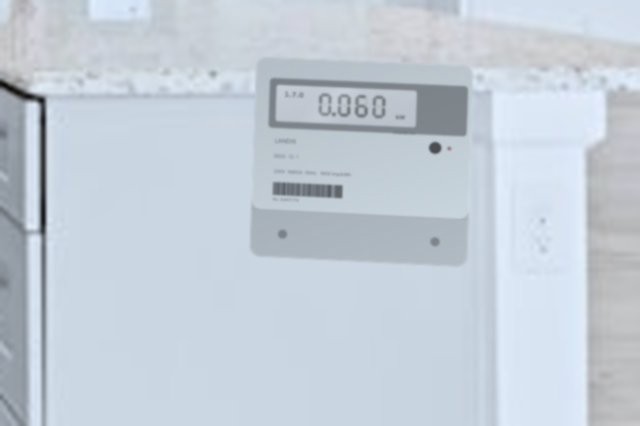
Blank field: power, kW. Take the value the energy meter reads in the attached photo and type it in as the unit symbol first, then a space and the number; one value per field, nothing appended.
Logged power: kW 0.060
